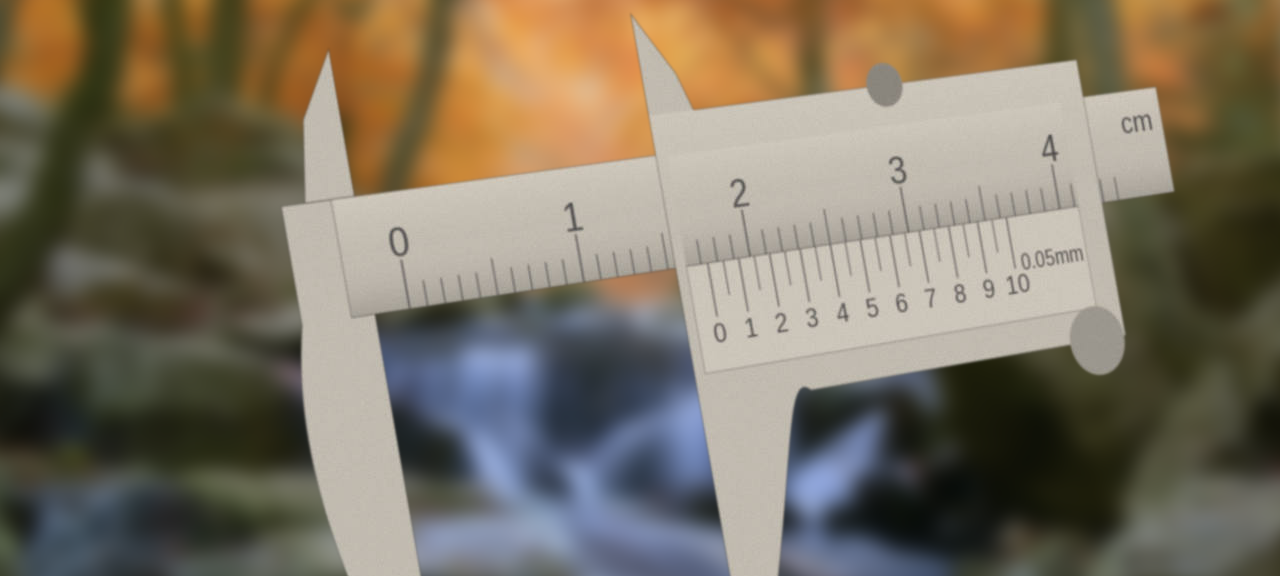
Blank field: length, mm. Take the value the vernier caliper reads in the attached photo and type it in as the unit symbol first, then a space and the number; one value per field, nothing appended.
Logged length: mm 17.4
